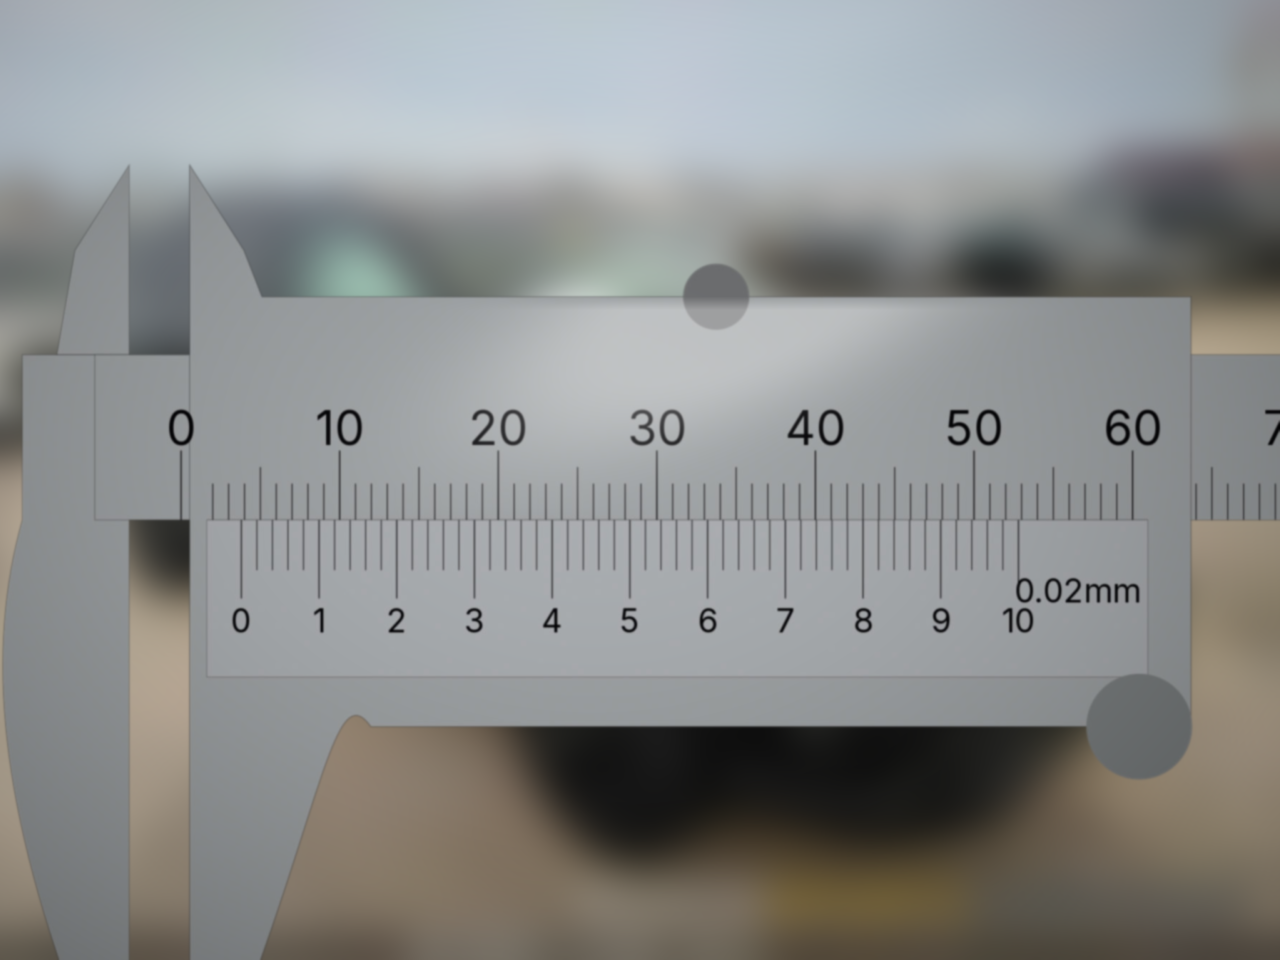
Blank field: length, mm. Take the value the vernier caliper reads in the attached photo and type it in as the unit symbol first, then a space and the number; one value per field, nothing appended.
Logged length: mm 3.8
